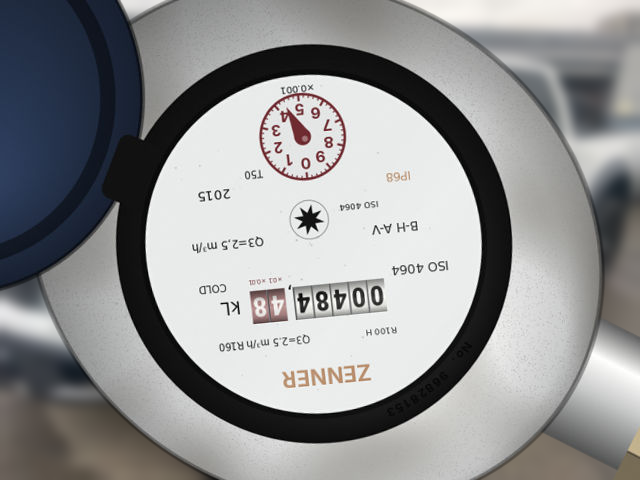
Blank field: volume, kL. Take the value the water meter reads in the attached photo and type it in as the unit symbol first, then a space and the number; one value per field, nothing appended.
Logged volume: kL 484.484
